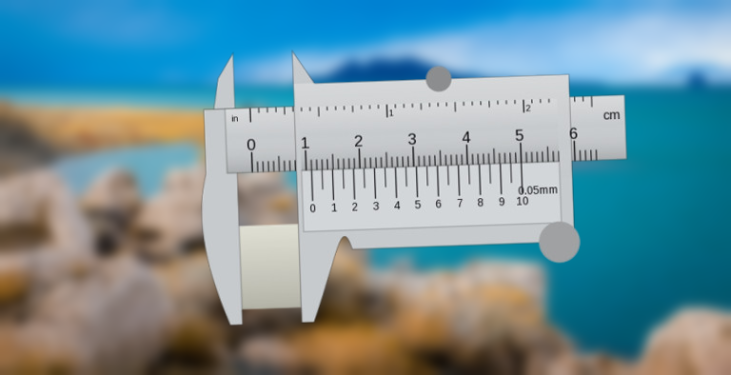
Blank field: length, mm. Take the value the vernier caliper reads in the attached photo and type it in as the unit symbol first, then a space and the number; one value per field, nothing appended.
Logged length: mm 11.0
